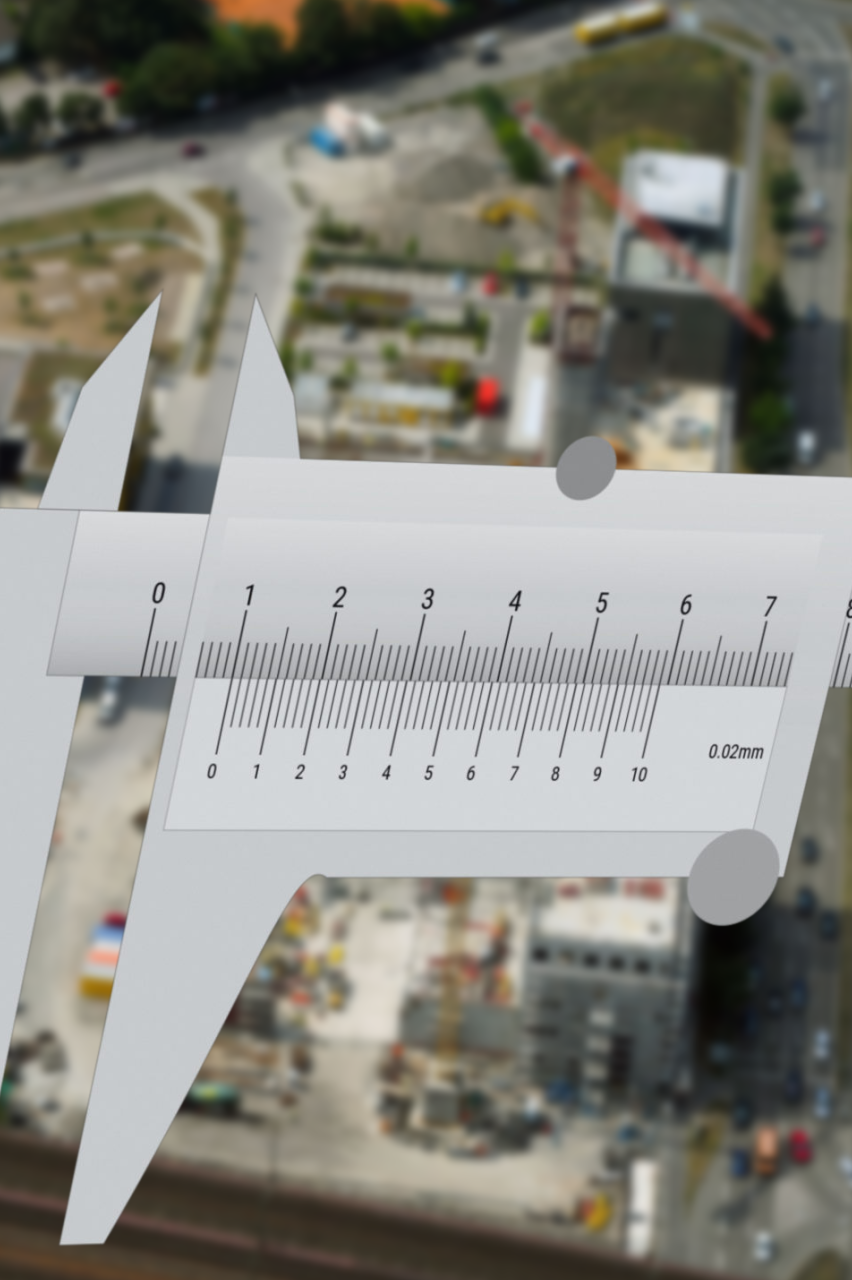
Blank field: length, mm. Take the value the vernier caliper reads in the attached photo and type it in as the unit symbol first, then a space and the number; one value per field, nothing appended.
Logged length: mm 10.0
